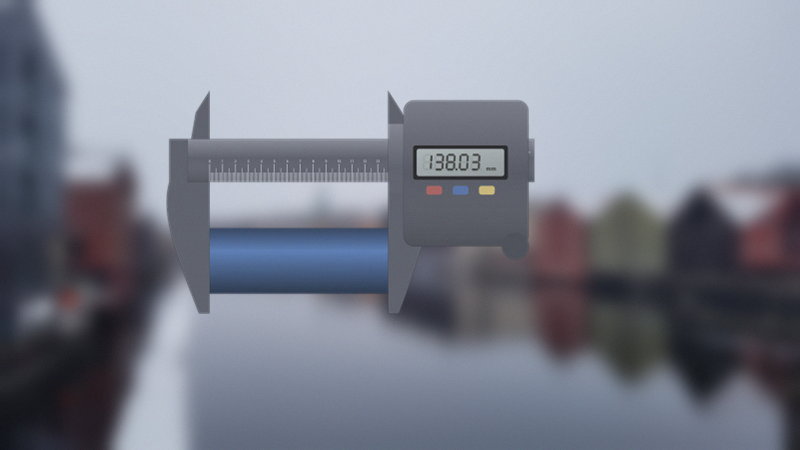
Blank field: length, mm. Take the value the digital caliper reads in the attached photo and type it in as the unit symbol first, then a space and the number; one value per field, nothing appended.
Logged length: mm 138.03
